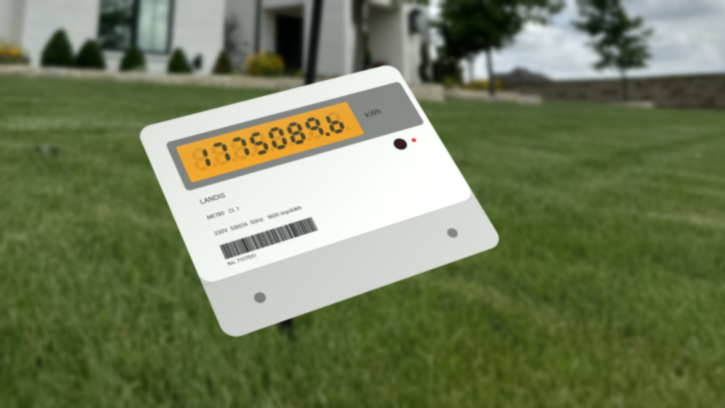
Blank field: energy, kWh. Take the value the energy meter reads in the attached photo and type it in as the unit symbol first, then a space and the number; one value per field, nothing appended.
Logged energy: kWh 1775089.6
